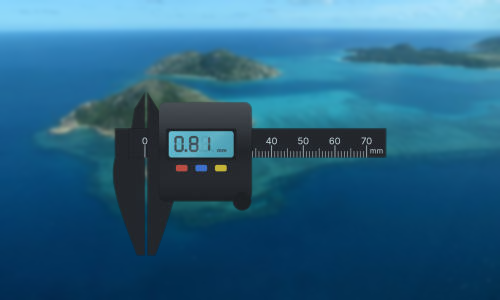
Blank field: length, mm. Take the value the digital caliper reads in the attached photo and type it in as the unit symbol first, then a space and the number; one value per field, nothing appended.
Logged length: mm 0.81
